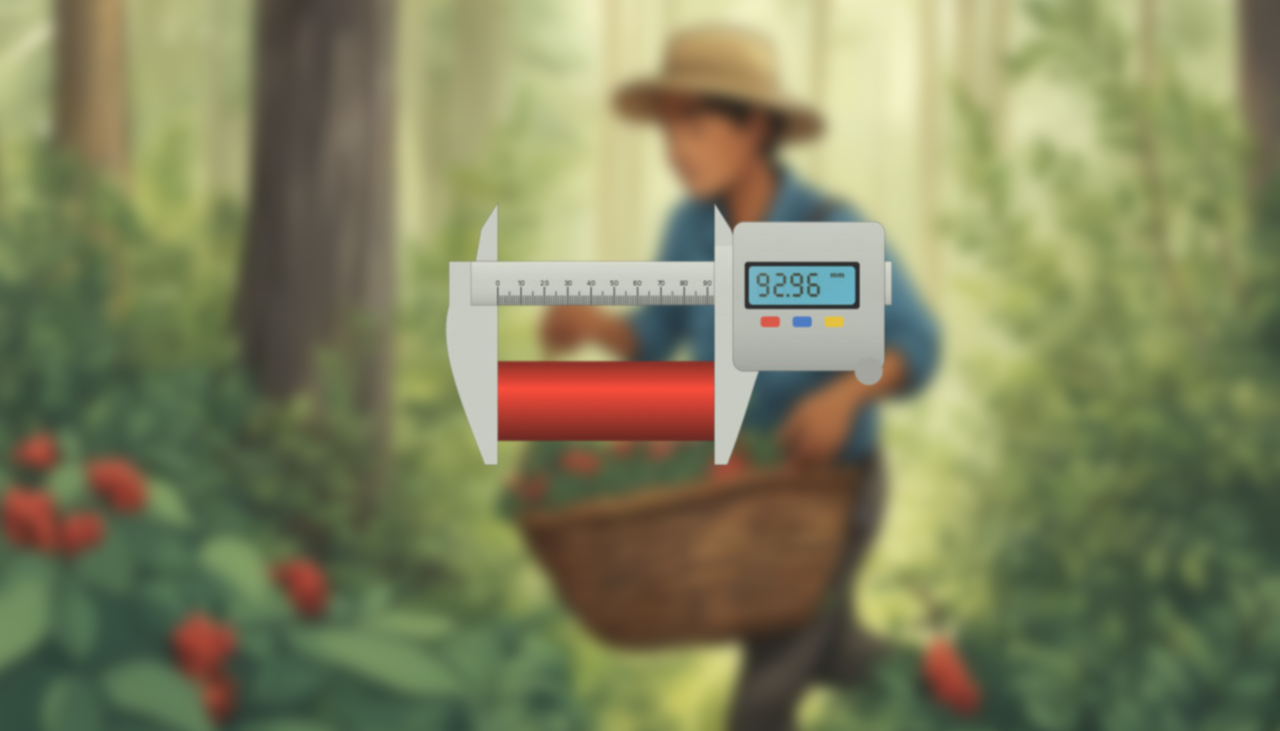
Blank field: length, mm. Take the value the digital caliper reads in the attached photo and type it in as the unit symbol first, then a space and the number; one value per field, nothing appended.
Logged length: mm 92.96
